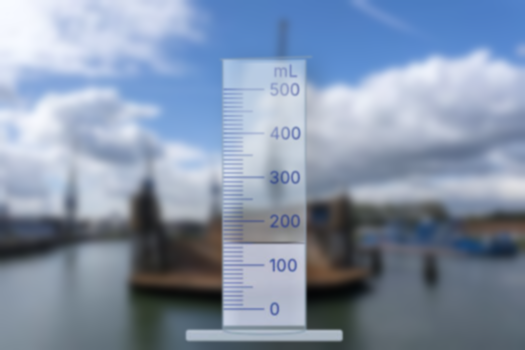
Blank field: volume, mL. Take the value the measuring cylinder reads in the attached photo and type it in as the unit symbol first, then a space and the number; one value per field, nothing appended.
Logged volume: mL 150
